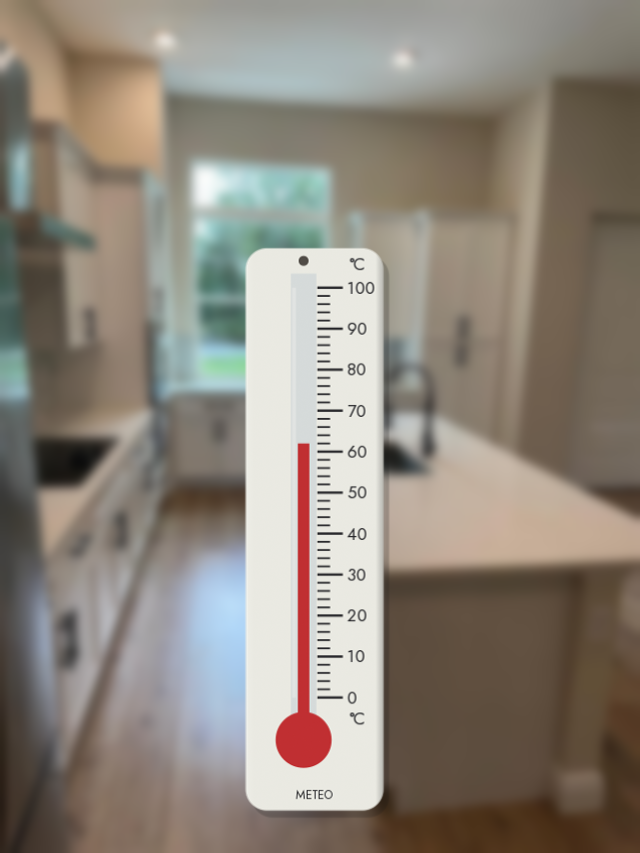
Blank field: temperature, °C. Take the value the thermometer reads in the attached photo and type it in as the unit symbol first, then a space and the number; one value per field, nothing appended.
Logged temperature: °C 62
